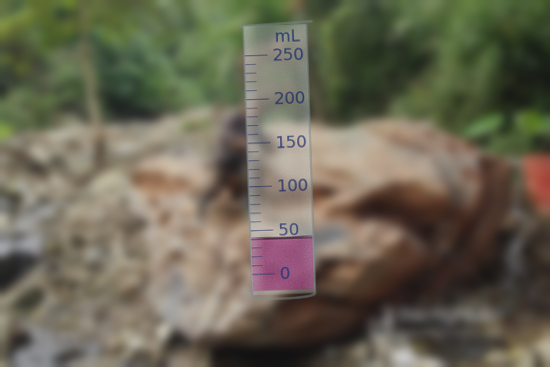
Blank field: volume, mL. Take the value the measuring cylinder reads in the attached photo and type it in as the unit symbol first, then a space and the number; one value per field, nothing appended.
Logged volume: mL 40
